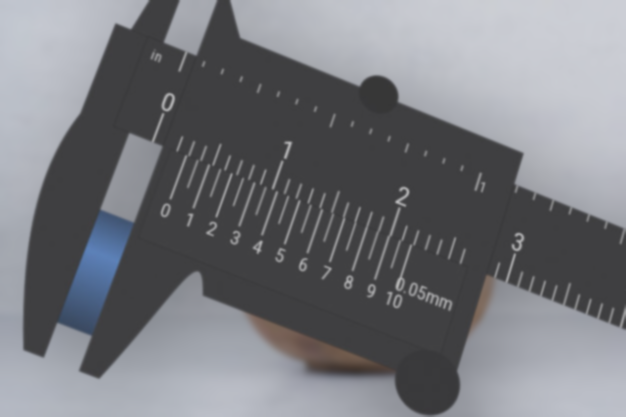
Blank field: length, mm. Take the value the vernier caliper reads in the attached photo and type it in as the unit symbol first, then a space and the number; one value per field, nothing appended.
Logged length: mm 2.8
